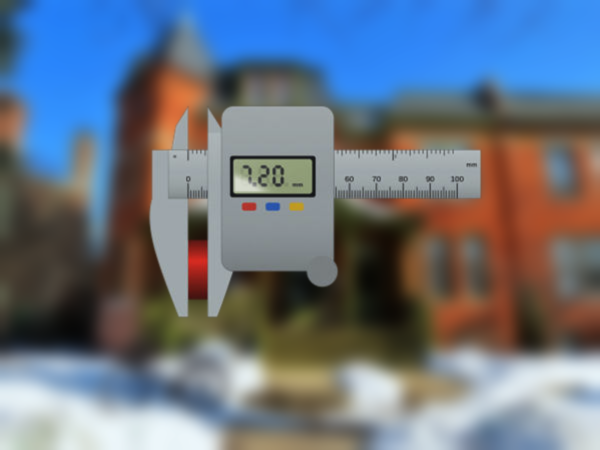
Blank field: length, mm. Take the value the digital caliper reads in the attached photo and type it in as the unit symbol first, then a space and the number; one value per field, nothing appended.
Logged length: mm 7.20
